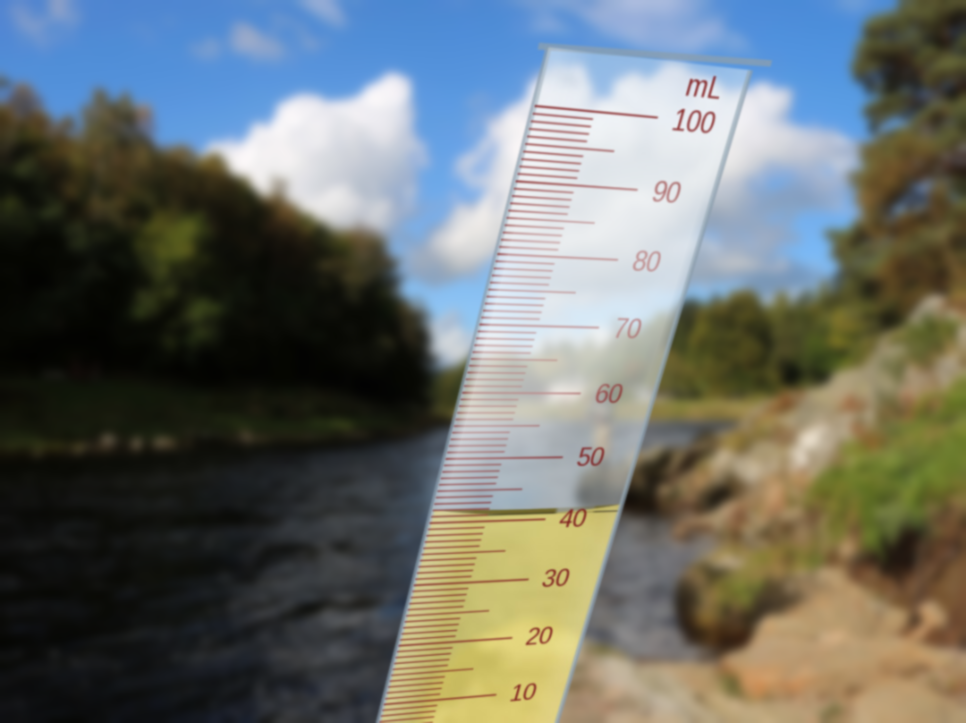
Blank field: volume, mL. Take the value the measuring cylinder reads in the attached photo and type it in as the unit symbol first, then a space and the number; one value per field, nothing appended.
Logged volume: mL 41
